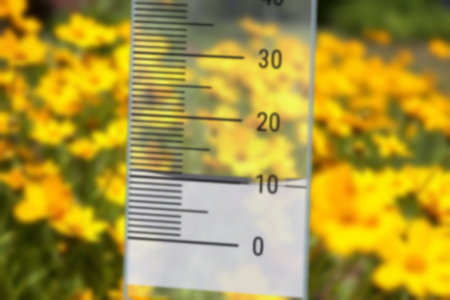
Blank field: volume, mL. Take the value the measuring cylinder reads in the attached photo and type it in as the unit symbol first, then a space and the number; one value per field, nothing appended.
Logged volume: mL 10
